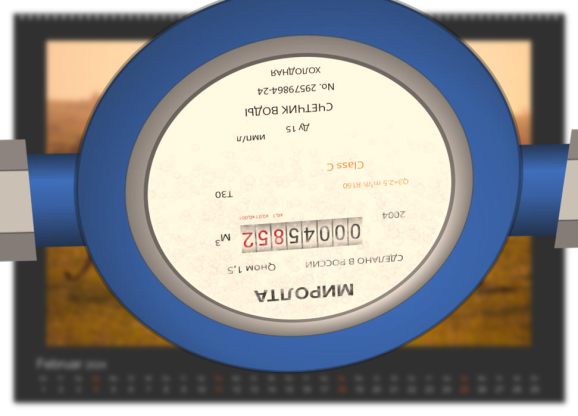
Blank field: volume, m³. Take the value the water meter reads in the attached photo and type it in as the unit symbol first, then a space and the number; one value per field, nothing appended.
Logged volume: m³ 45.852
